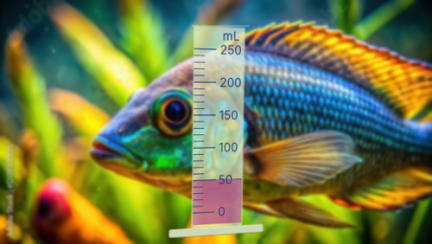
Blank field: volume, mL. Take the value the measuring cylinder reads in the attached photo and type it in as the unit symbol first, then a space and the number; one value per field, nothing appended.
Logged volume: mL 50
